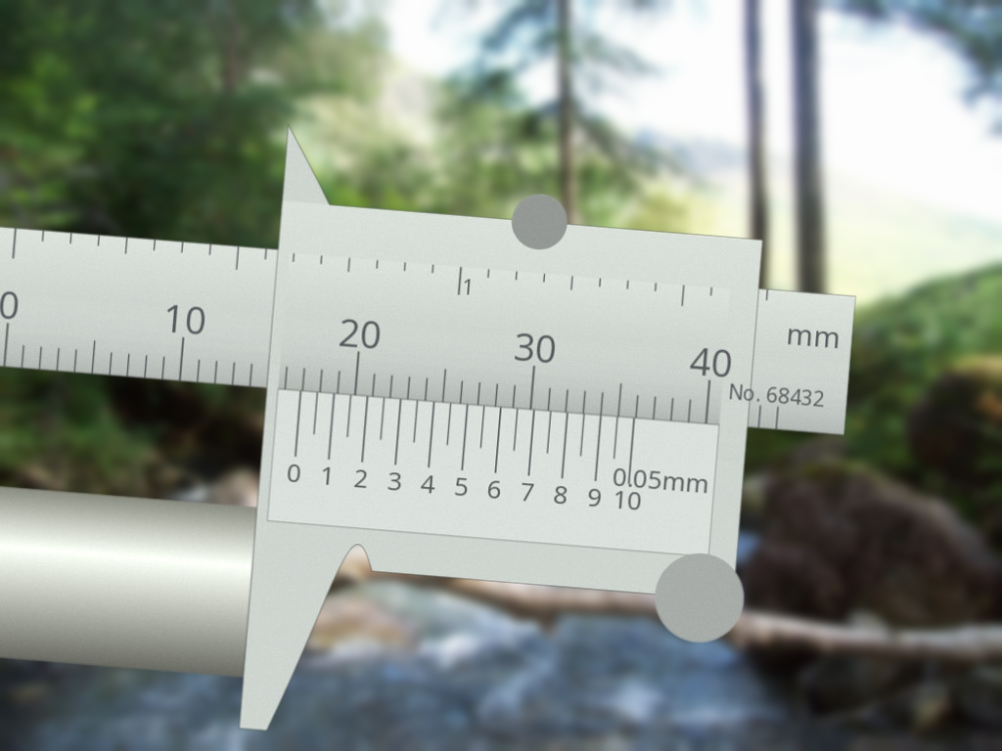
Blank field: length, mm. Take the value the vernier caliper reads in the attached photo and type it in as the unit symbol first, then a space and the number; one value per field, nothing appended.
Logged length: mm 16.9
